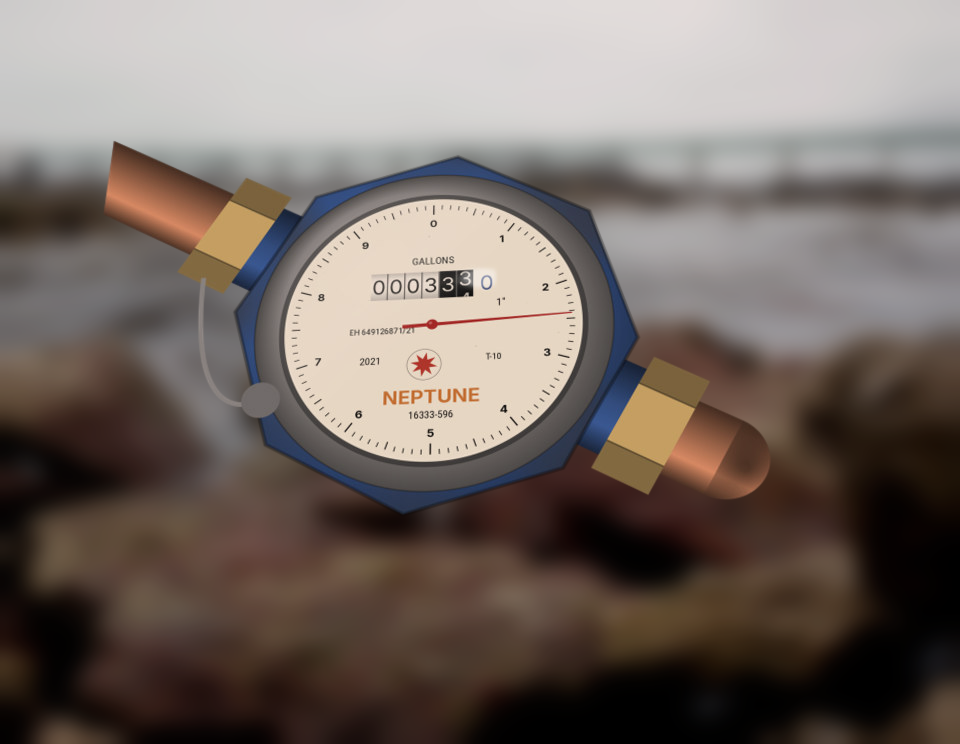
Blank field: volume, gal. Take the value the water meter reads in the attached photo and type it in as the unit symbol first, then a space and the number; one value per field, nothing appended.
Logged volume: gal 3332.4
